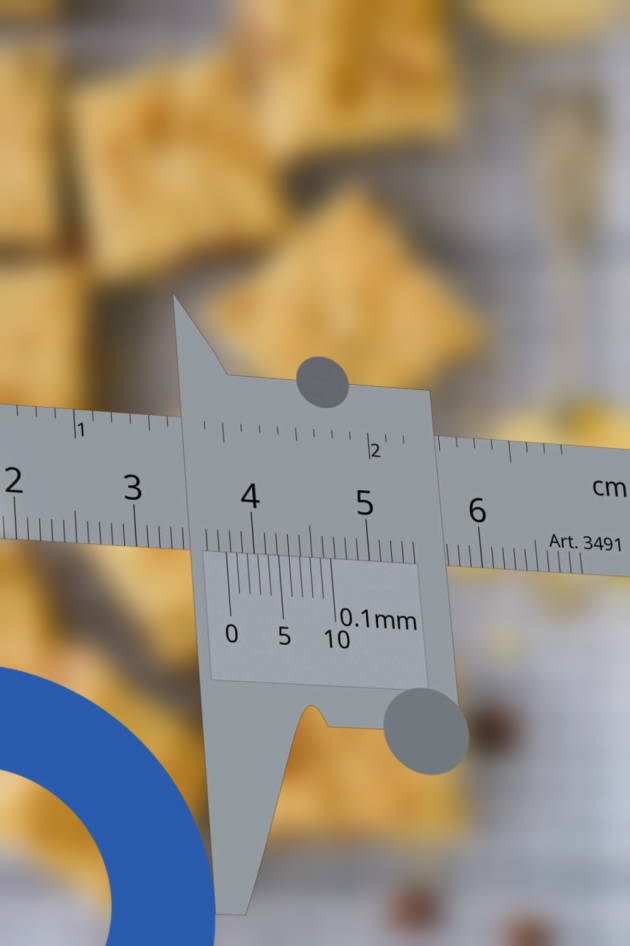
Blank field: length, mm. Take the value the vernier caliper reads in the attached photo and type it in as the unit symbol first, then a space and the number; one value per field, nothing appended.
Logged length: mm 37.6
